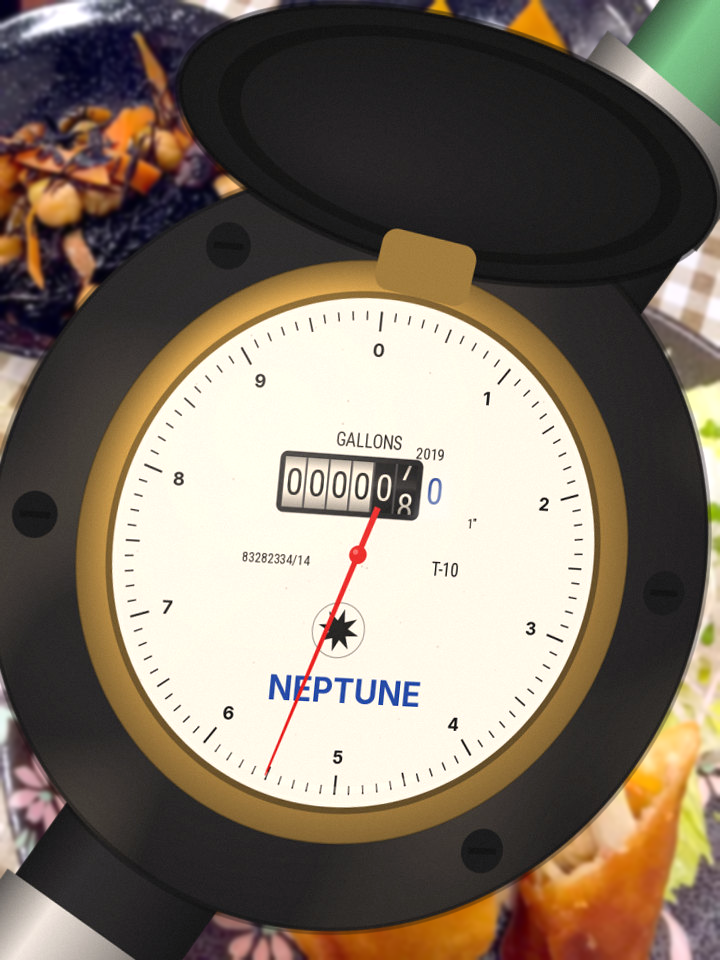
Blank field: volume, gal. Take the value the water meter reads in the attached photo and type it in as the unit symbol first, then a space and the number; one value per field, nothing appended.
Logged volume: gal 75.5
